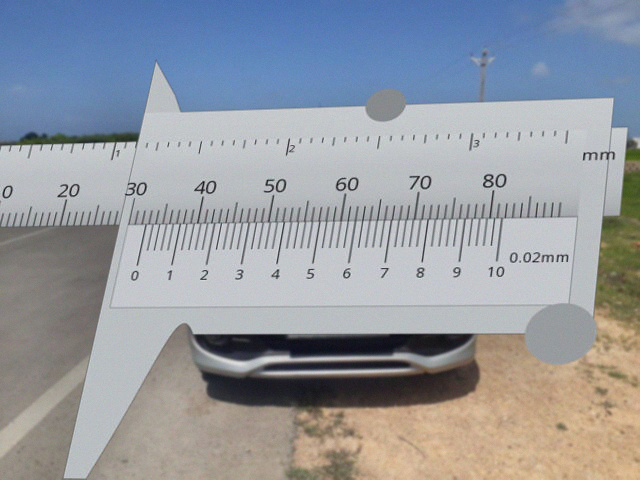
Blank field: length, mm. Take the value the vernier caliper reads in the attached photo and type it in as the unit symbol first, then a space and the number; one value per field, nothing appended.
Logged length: mm 32.6
